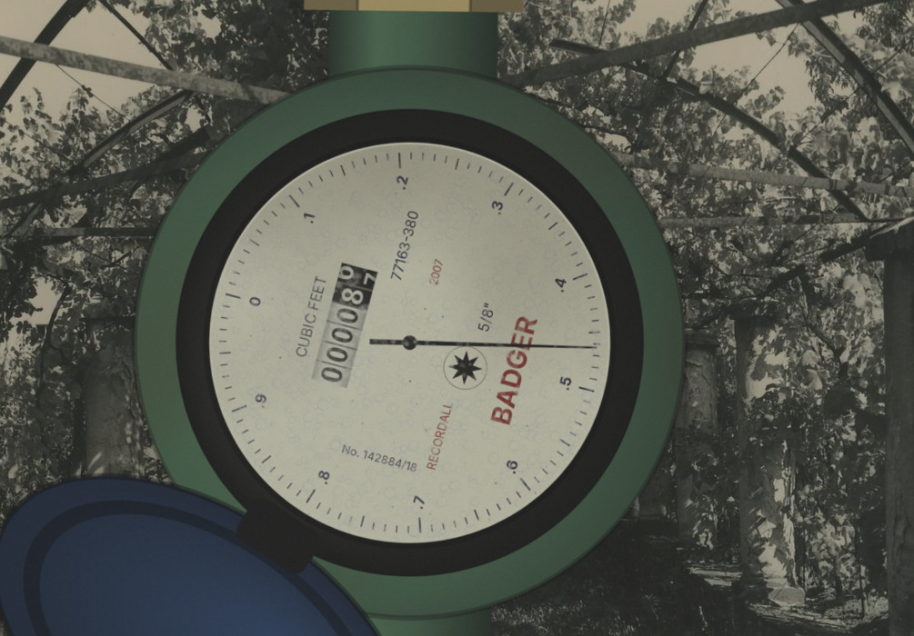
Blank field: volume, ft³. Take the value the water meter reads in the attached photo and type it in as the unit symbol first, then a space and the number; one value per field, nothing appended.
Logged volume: ft³ 86.46
